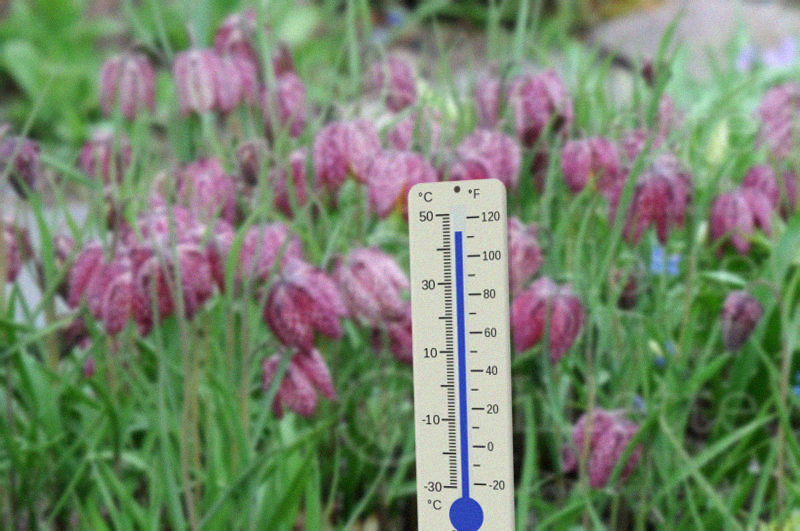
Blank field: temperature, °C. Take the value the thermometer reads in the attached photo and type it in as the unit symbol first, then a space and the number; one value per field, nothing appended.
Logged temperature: °C 45
